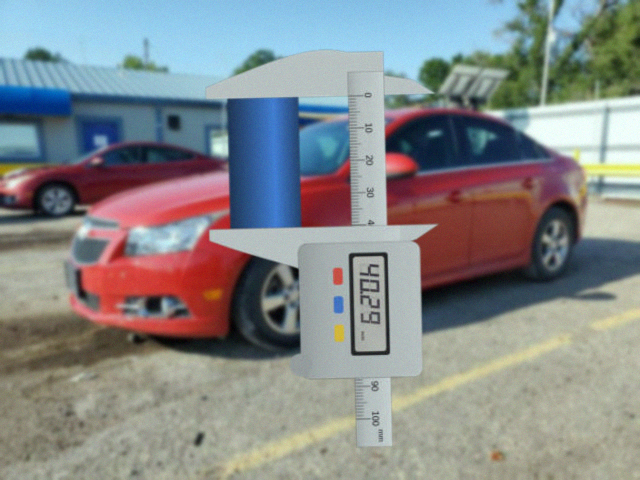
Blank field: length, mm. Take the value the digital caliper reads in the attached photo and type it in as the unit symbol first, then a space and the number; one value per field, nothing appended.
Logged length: mm 40.29
